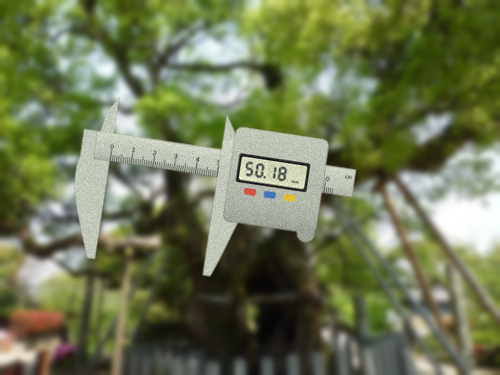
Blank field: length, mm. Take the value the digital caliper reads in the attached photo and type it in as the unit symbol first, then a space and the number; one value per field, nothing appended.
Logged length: mm 50.18
